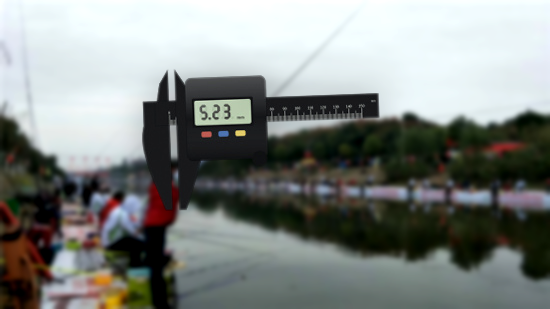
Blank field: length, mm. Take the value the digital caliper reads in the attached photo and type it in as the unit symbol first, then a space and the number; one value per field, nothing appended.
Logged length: mm 5.23
